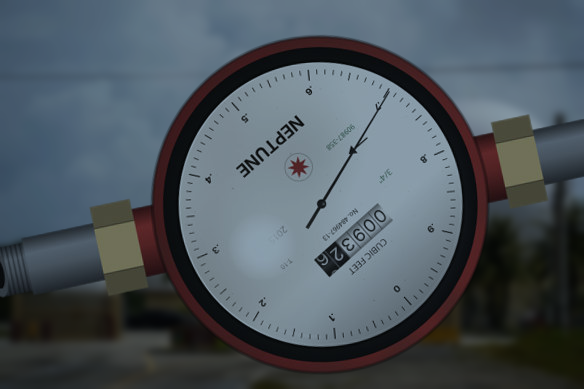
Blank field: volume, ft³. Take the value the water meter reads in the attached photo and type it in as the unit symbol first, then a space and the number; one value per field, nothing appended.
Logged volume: ft³ 9325.70
